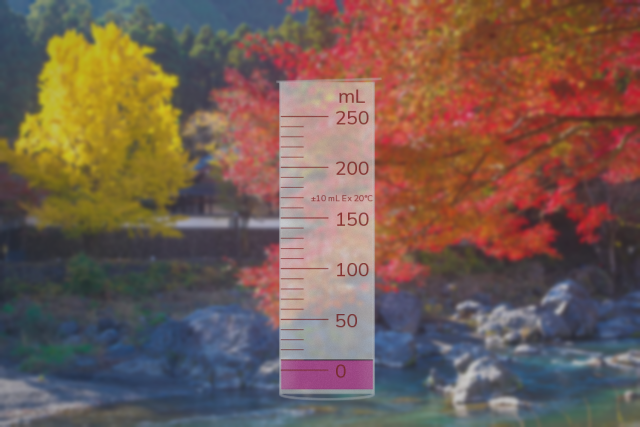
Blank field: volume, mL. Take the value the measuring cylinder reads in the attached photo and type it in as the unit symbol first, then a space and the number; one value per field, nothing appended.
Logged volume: mL 10
